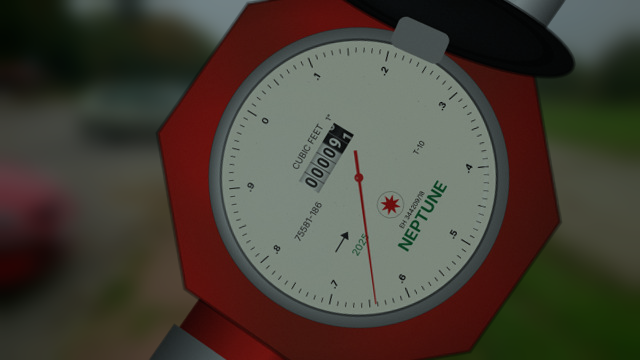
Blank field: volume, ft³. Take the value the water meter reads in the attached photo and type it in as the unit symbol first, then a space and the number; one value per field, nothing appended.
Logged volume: ft³ 90.64
